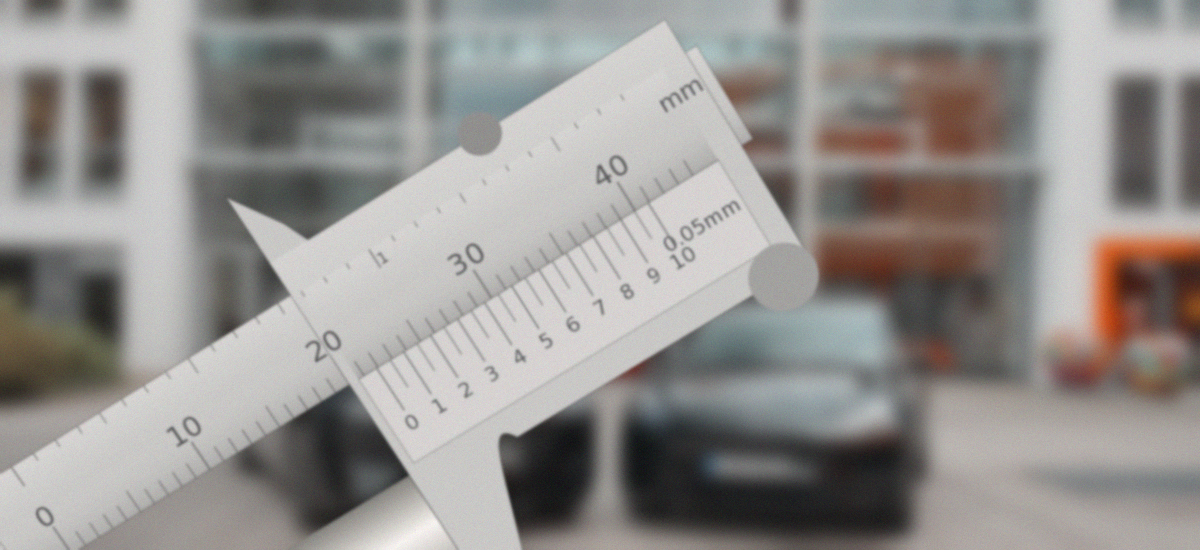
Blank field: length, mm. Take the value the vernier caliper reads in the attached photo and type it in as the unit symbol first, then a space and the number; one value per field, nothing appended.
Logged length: mm 21.9
